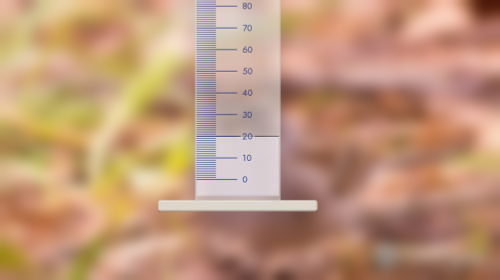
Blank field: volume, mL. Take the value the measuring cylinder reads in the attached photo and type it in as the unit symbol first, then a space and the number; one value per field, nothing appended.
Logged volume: mL 20
